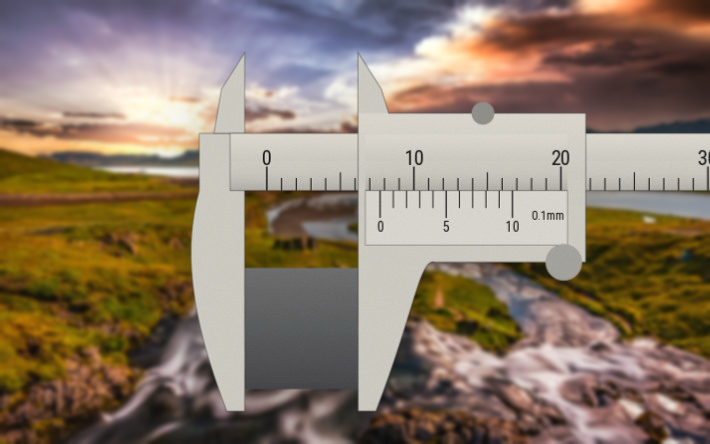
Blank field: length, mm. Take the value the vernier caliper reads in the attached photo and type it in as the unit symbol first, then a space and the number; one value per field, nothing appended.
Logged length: mm 7.7
